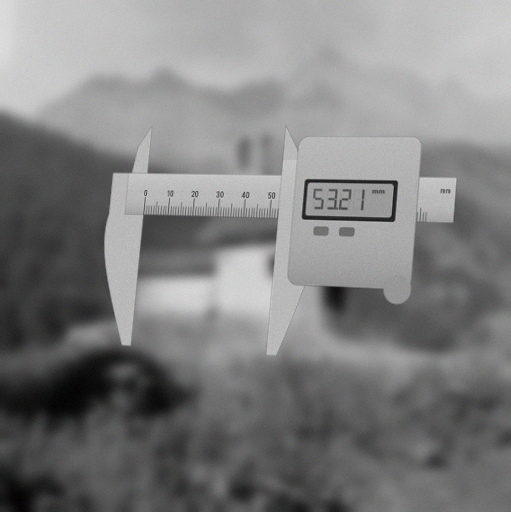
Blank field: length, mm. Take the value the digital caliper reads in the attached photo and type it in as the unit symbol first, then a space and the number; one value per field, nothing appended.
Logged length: mm 53.21
